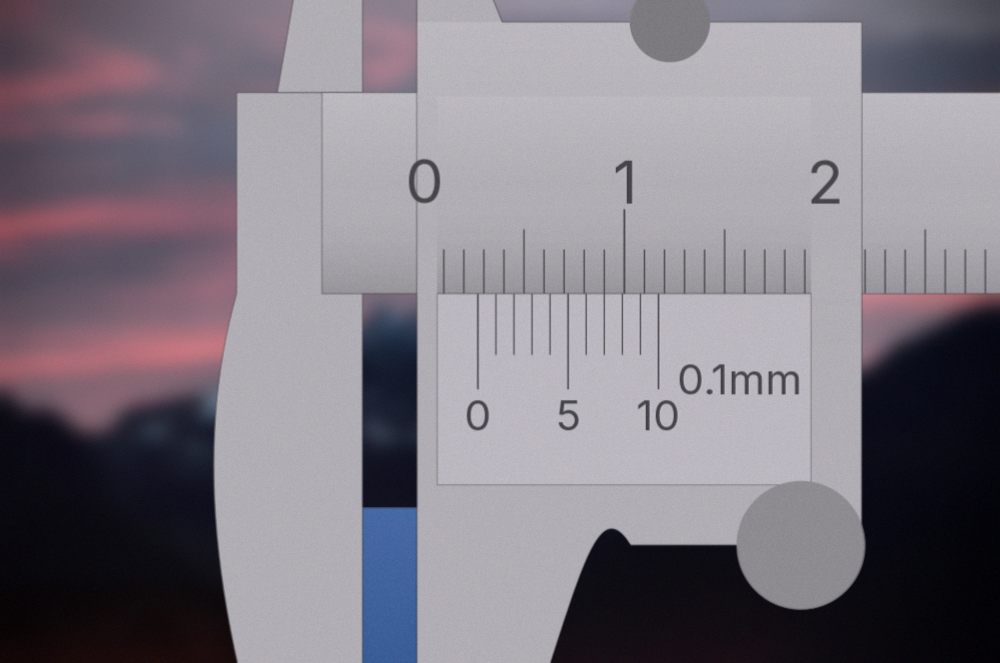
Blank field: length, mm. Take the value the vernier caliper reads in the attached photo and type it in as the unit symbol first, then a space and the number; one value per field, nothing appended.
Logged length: mm 2.7
